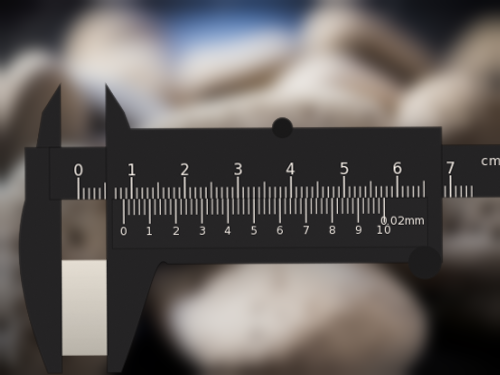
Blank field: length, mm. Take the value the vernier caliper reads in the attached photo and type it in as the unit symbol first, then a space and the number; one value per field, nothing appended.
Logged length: mm 8.5
